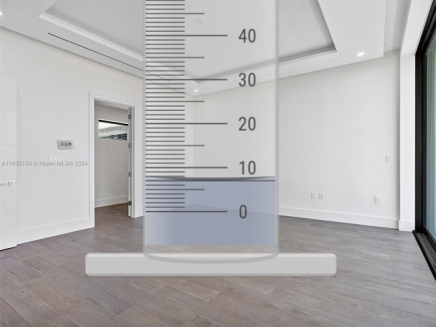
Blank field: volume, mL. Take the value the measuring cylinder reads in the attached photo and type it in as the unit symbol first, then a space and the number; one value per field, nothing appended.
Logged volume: mL 7
